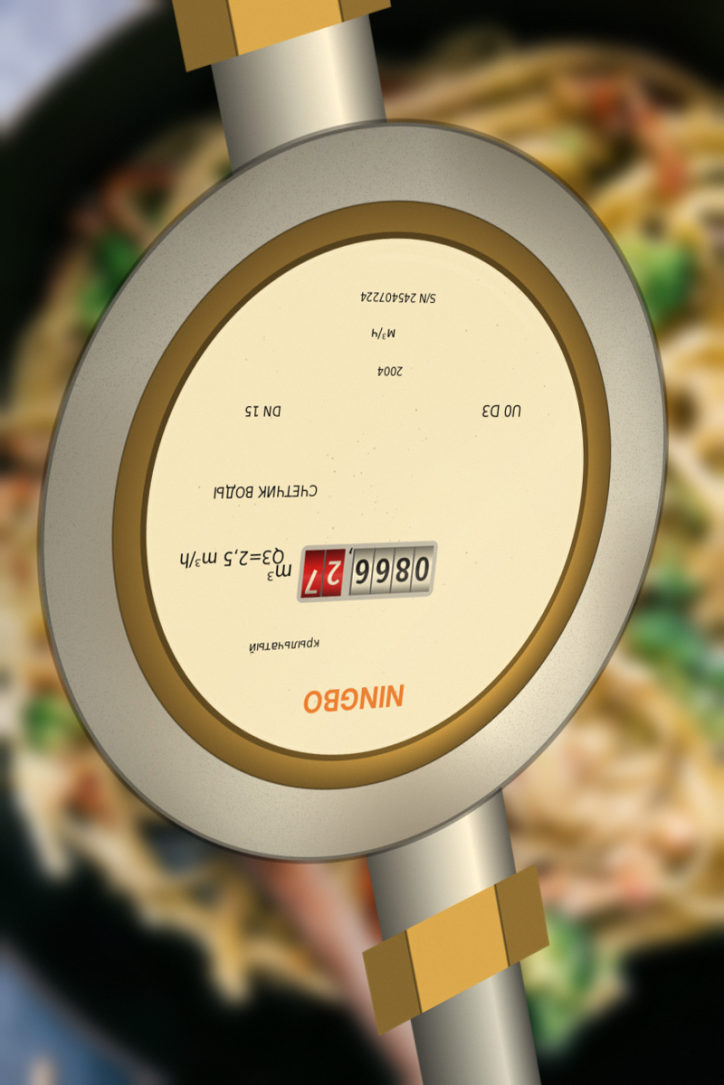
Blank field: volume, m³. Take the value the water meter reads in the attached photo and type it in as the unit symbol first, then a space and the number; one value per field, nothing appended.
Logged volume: m³ 866.27
